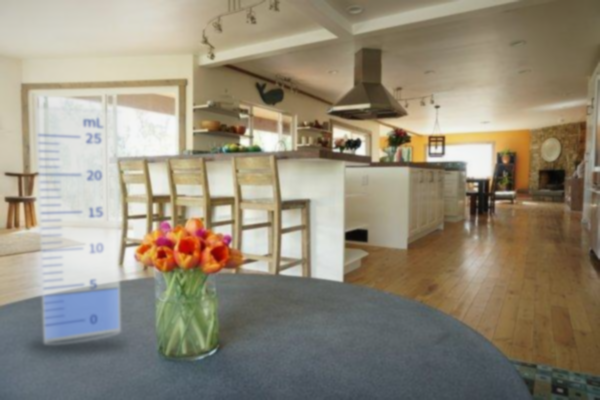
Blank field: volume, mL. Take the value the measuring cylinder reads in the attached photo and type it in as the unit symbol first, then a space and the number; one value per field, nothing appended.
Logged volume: mL 4
